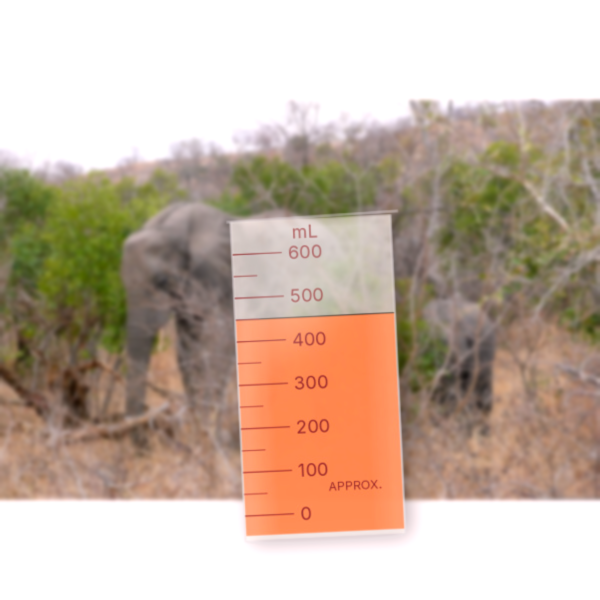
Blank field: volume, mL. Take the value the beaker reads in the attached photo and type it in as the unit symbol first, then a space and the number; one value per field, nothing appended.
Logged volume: mL 450
